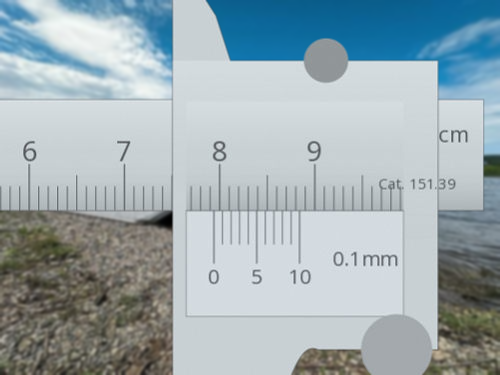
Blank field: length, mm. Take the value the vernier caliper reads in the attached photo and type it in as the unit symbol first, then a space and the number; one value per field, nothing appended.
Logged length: mm 79.4
